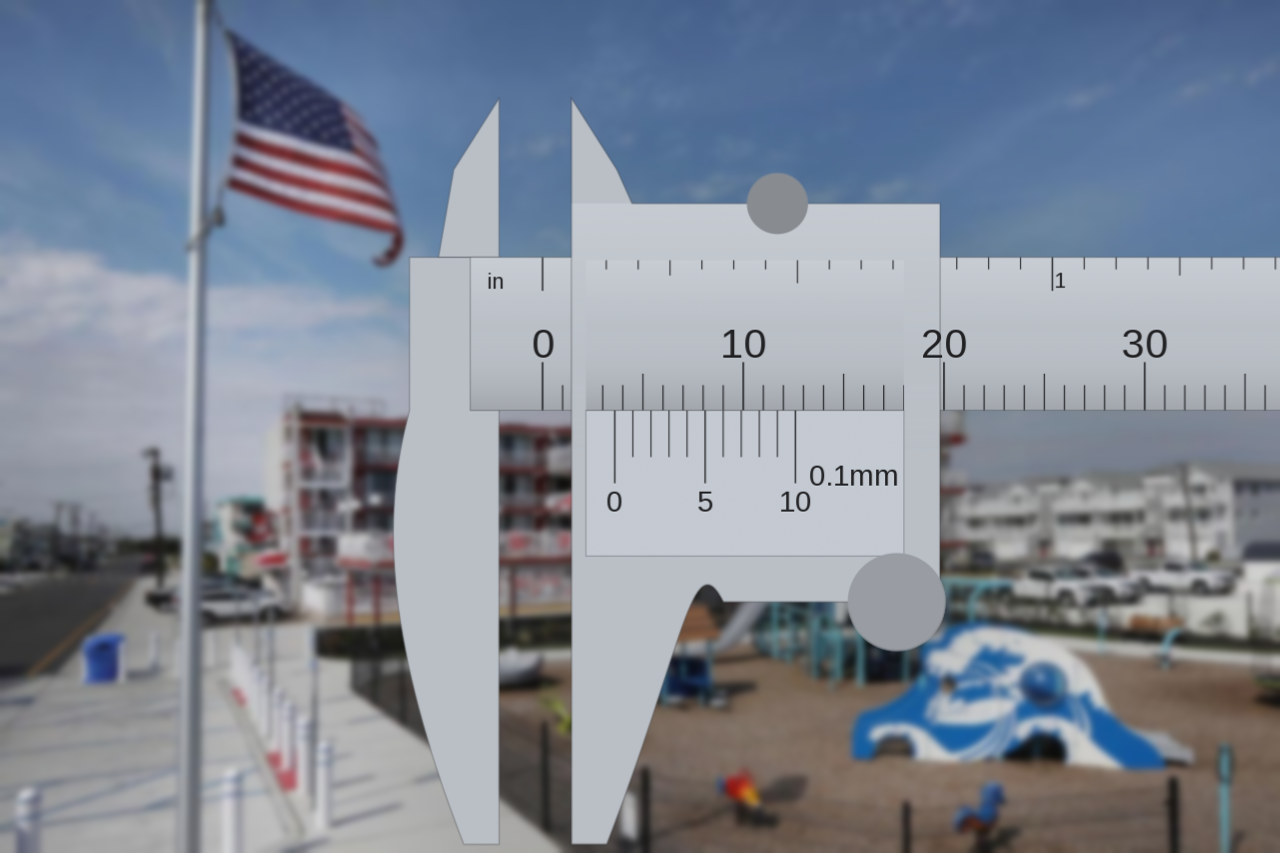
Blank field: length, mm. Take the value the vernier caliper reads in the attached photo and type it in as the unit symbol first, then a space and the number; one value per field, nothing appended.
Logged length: mm 3.6
